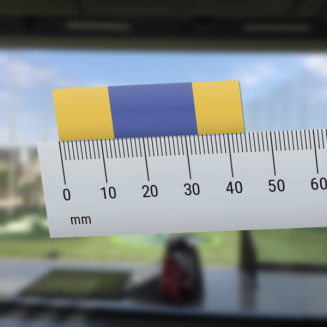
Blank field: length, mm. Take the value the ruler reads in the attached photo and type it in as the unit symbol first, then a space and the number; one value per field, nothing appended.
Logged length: mm 44
